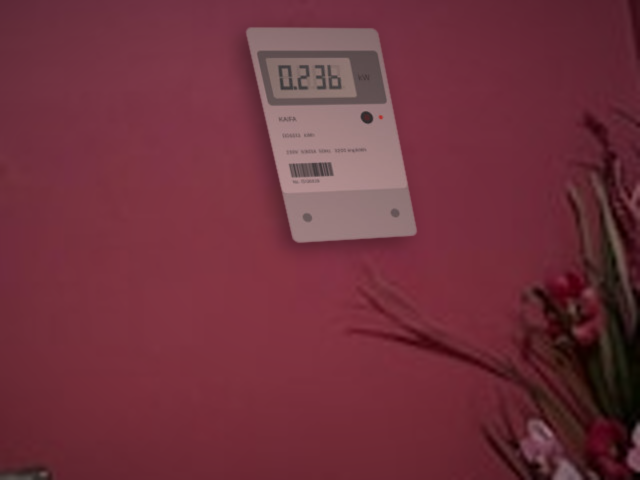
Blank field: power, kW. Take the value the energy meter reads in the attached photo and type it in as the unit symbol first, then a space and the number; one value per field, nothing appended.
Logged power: kW 0.236
